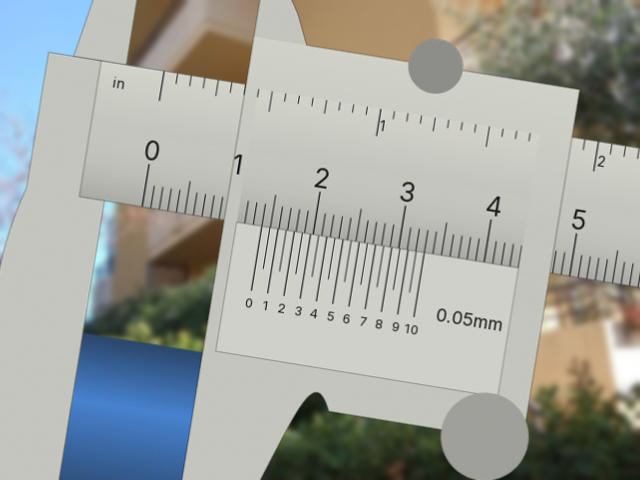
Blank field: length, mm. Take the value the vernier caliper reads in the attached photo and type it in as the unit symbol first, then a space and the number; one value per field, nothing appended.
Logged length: mm 14.0
